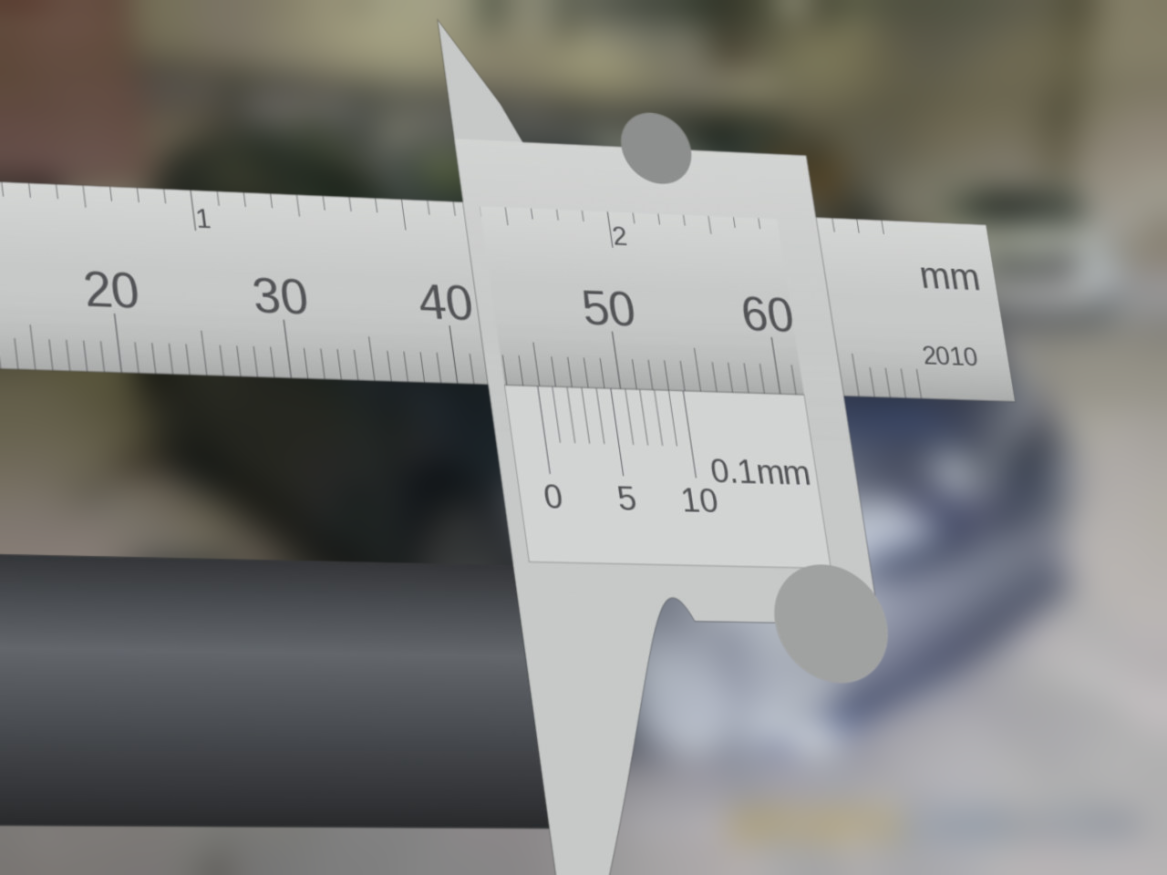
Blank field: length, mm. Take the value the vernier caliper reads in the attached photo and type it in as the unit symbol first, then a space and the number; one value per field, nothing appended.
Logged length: mm 44.9
